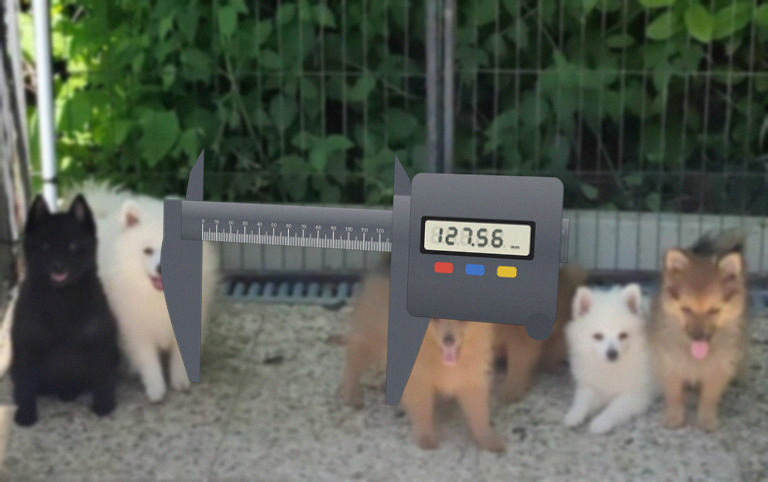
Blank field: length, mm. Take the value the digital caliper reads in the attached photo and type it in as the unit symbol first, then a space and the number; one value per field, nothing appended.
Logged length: mm 127.56
